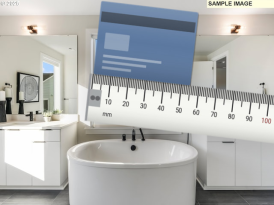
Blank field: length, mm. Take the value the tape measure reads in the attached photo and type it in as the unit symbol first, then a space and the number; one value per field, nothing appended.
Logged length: mm 55
